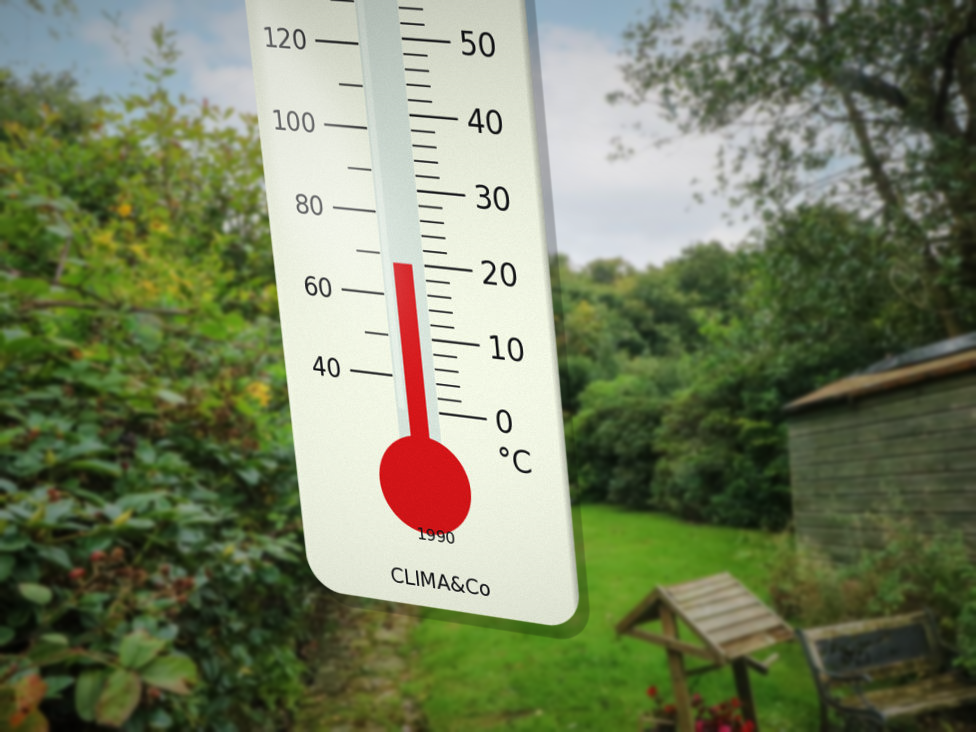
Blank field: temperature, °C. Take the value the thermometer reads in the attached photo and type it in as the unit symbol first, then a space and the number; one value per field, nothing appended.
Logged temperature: °C 20
